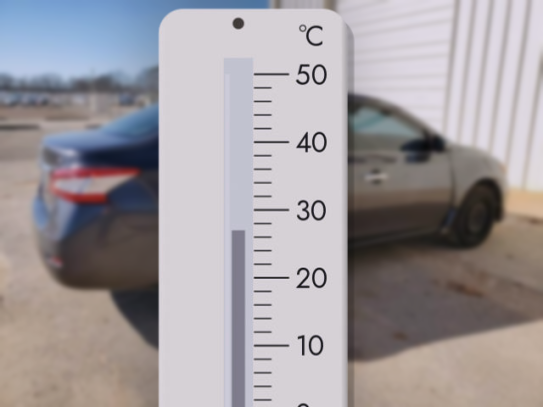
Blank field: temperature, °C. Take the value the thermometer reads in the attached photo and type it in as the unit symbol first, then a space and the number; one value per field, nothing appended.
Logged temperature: °C 27
